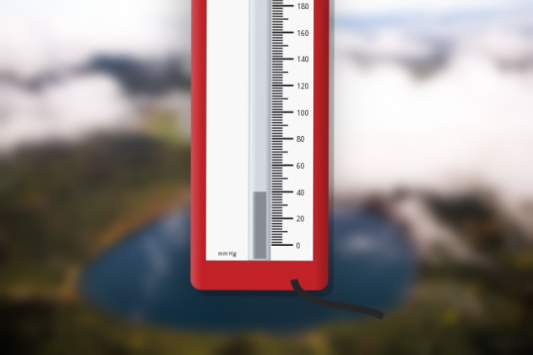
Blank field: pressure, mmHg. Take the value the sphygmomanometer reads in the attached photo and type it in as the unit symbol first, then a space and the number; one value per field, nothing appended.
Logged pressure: mmHg 40
